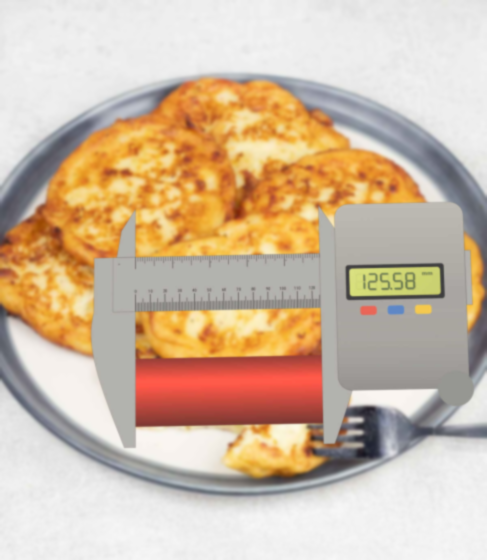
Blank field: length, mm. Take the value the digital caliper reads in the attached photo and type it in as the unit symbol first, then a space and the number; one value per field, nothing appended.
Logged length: mm 125.58
